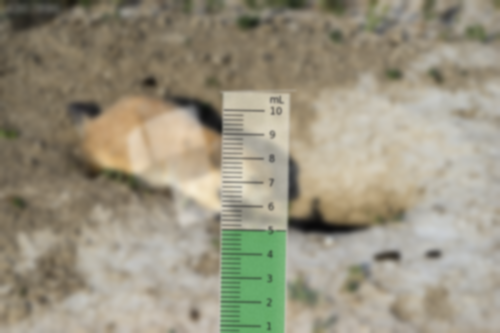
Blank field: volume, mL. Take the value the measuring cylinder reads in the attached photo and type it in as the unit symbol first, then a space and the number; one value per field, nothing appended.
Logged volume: mL 5
